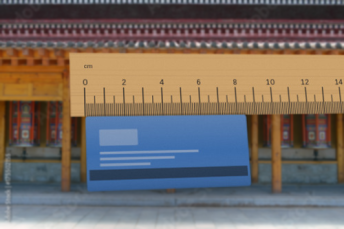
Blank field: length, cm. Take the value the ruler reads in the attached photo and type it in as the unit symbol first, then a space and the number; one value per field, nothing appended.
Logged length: cm 8.5
